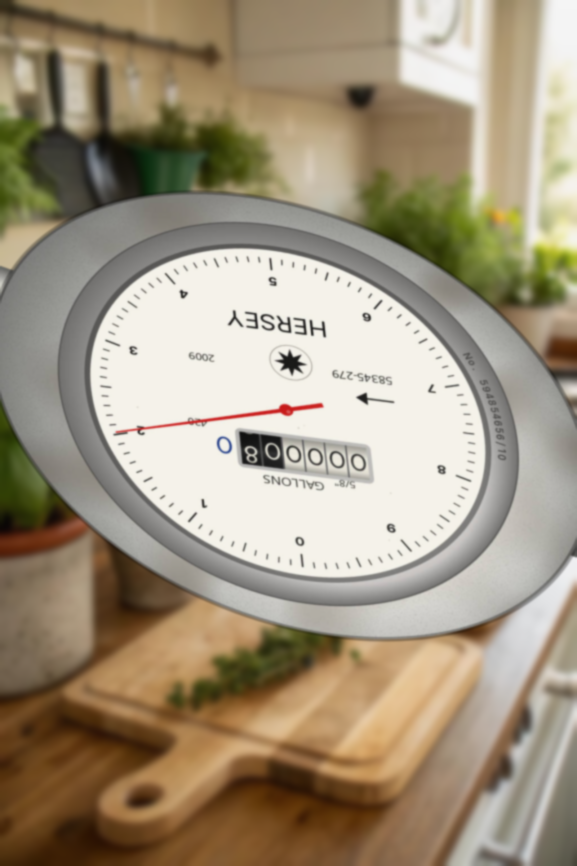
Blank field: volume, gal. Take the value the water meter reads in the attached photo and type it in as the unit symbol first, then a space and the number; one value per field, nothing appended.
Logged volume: gal 82.0
